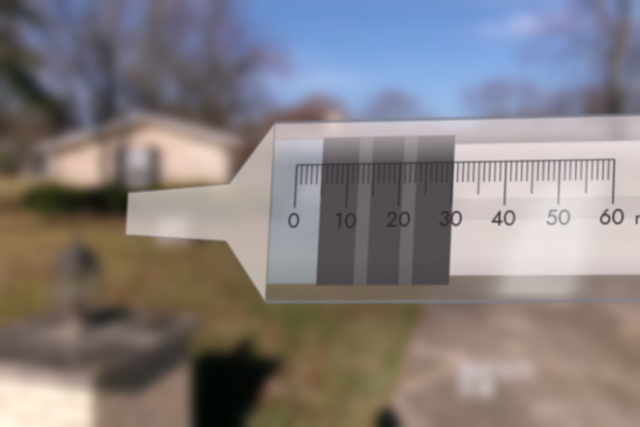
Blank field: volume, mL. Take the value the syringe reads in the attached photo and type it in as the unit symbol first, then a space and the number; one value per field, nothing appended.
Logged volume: mL 5
